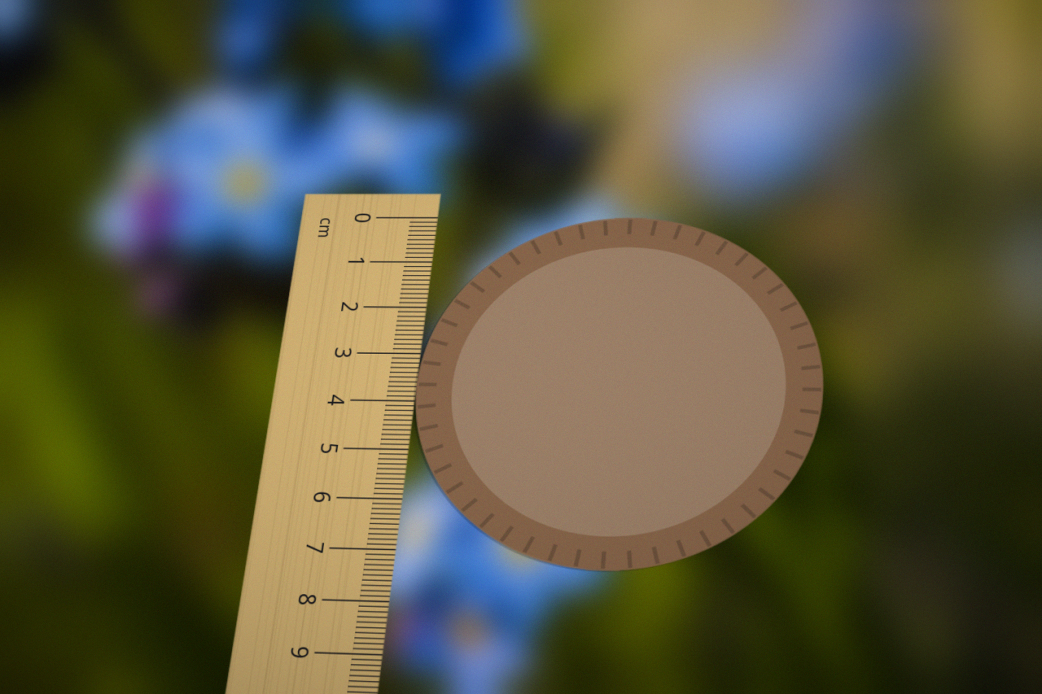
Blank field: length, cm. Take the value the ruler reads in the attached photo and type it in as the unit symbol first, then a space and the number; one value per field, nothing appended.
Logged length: cm 7.3
